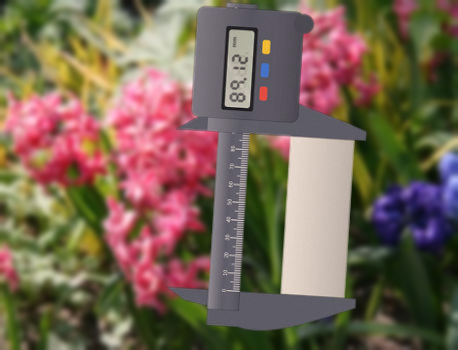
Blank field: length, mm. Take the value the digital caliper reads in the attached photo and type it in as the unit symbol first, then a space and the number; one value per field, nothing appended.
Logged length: mm 89.12
